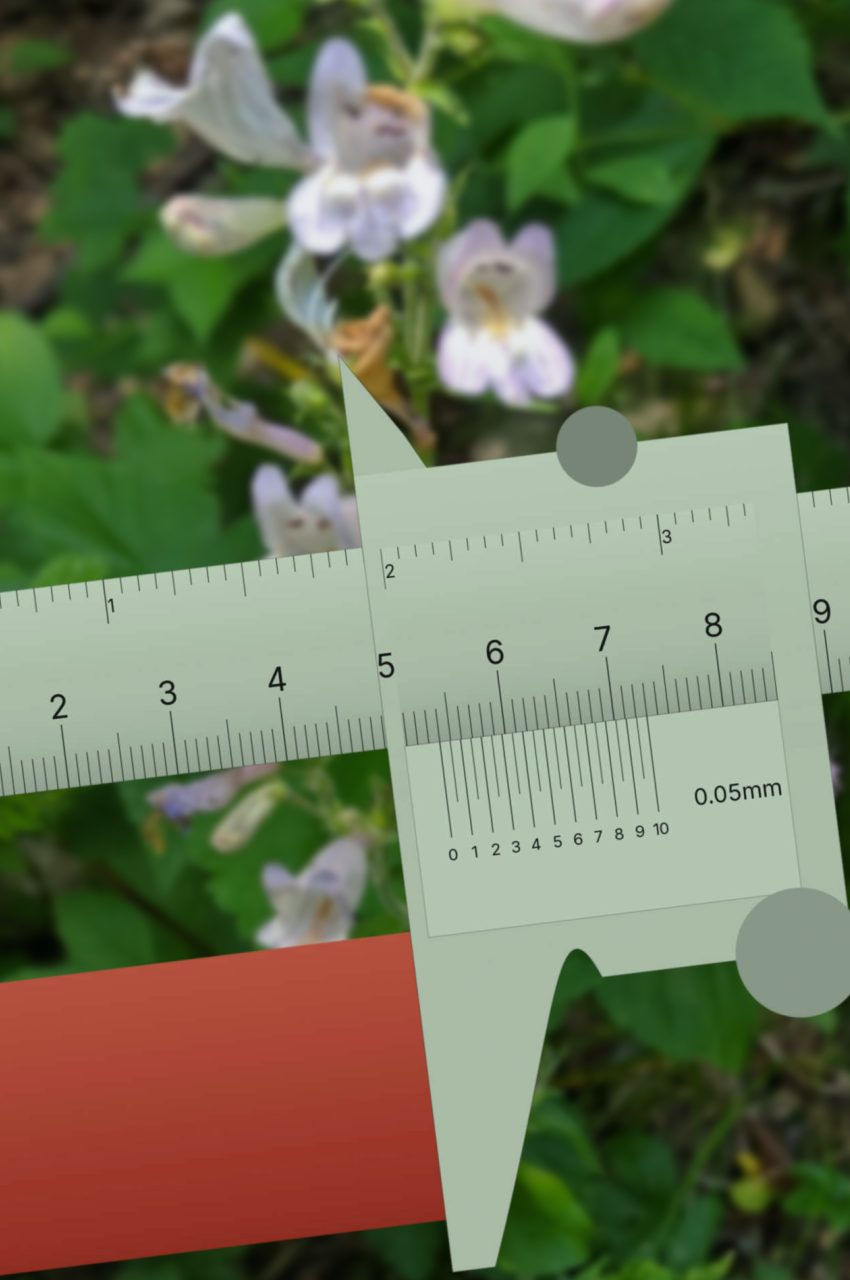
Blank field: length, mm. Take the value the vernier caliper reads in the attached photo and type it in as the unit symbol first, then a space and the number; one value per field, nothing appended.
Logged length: mm 54.0
